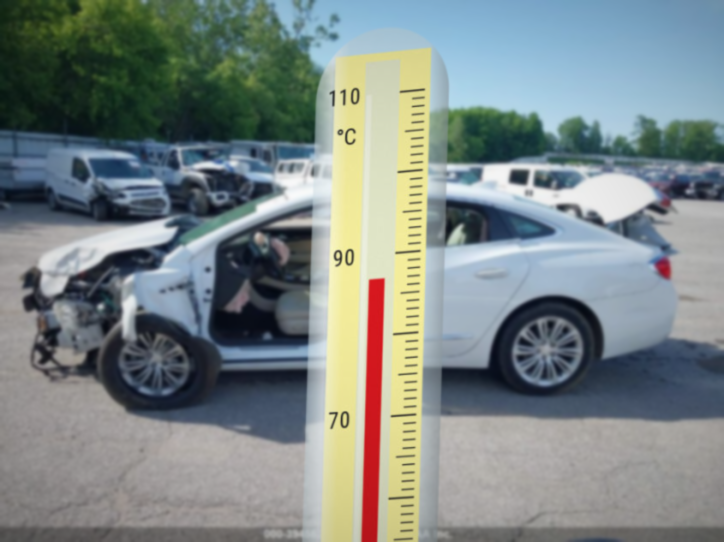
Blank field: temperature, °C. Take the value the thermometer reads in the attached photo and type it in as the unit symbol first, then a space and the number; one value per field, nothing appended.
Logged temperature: °C 87
